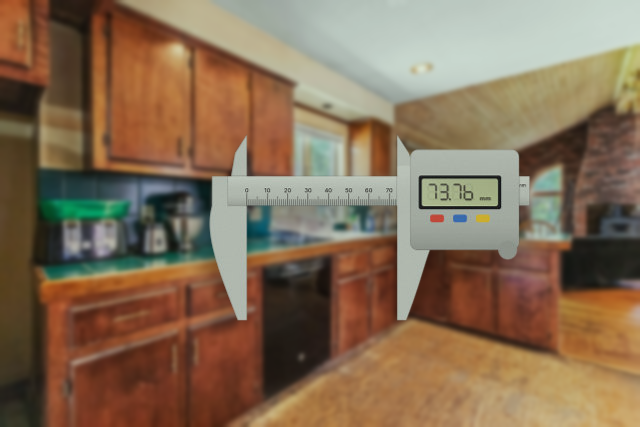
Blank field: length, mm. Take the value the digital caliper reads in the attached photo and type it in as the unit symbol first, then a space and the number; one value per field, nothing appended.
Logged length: mm 73.76
